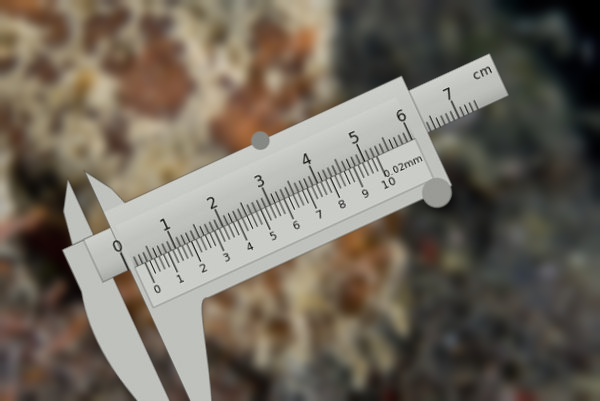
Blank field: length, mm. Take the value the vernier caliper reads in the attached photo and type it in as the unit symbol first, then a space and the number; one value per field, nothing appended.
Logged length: mm 3.5
